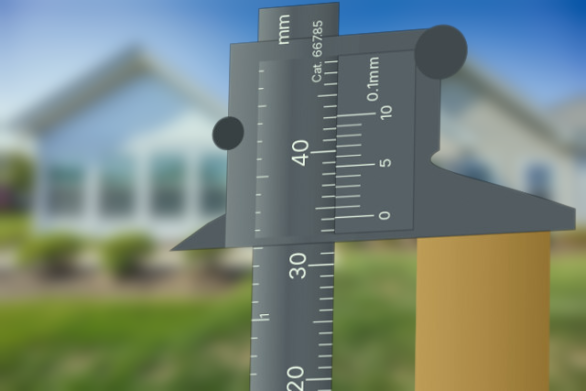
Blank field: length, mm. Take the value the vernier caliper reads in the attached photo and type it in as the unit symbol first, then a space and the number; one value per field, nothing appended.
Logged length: mm 34.1
